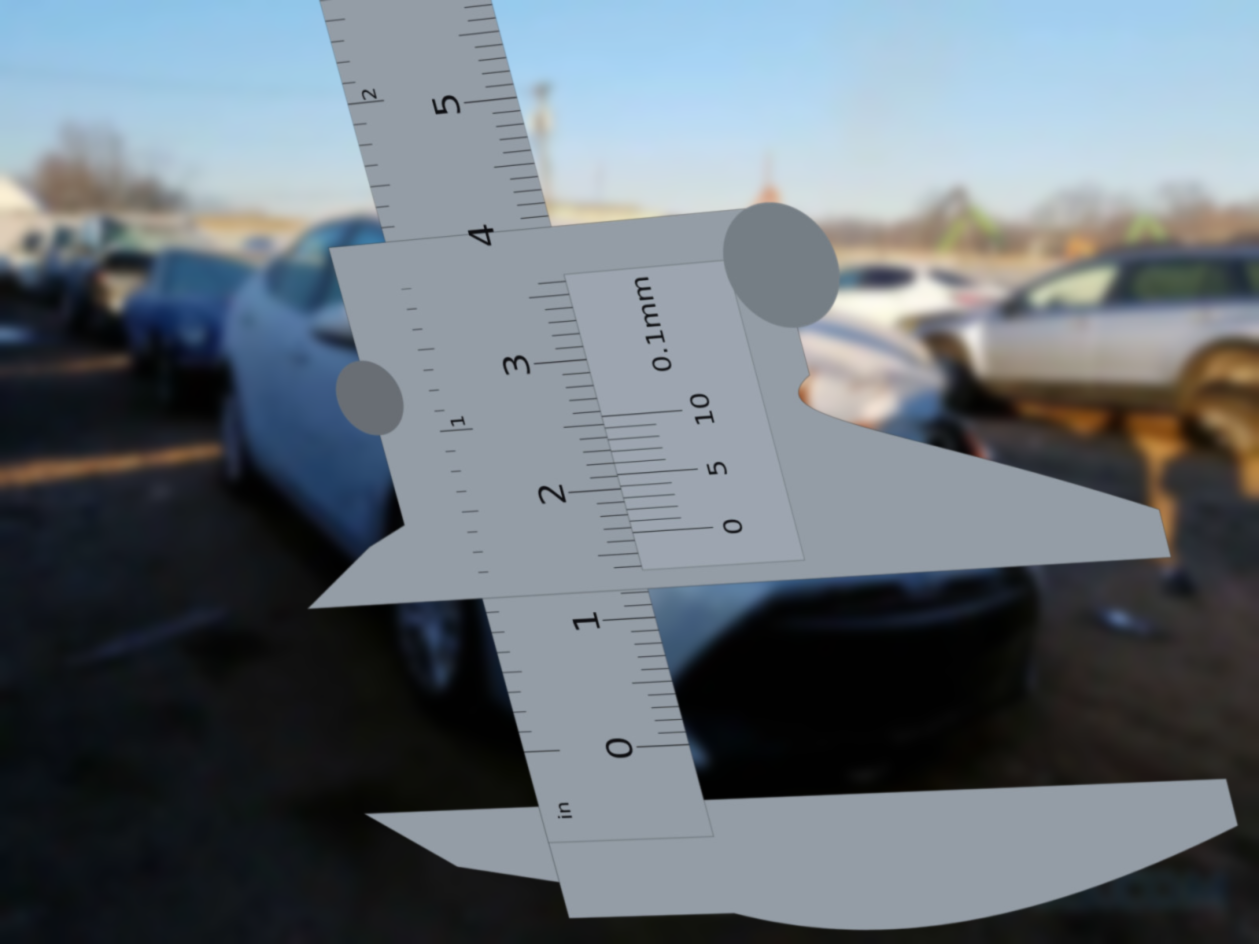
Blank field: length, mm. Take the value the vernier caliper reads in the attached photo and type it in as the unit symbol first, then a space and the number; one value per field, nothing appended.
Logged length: mm 16.6
